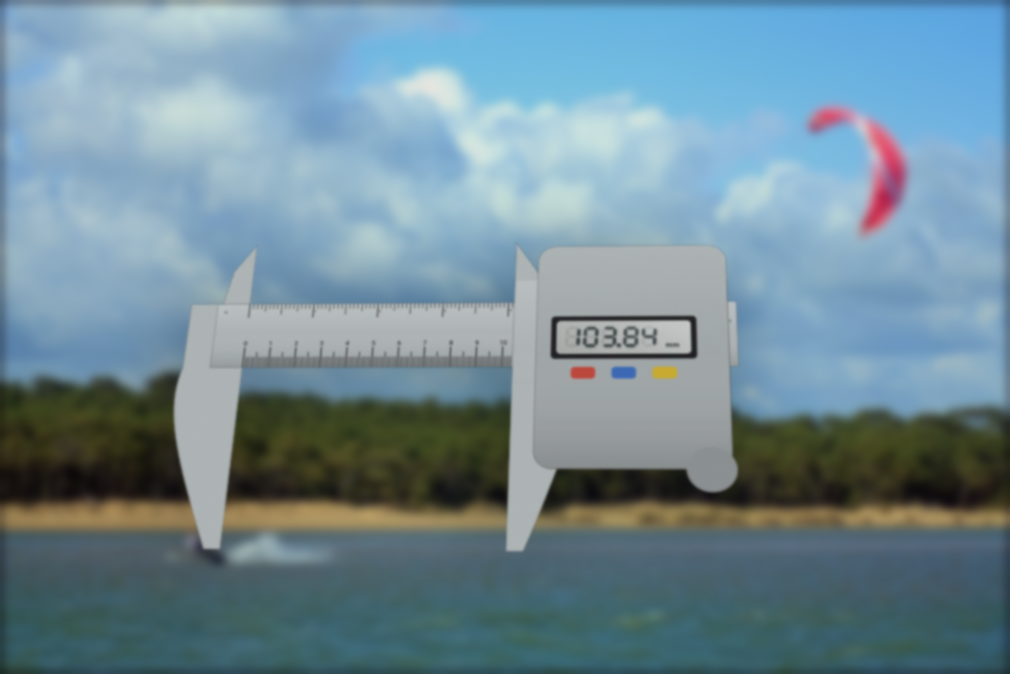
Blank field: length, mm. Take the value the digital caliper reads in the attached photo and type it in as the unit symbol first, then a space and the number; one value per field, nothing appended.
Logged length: mm 103.84
